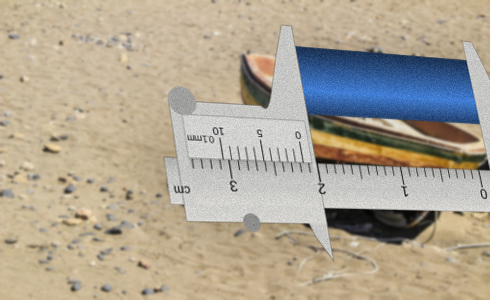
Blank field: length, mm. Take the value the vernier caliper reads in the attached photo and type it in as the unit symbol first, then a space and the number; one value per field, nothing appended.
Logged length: mm 21.6
